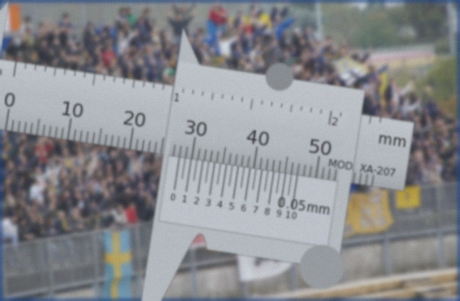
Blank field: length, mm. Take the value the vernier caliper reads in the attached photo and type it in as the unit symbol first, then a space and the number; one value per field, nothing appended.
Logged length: mm 28.0
